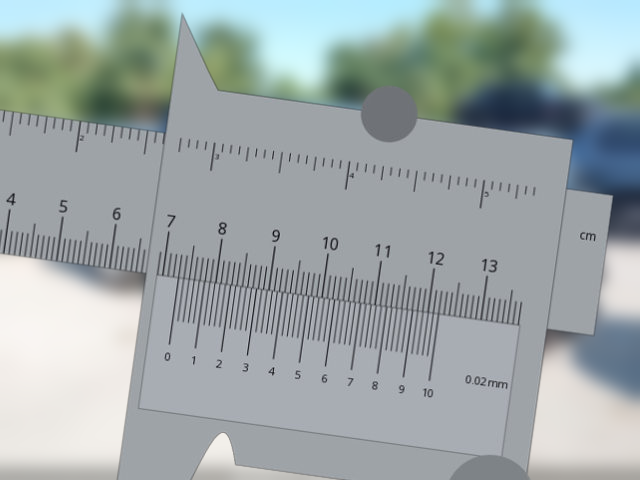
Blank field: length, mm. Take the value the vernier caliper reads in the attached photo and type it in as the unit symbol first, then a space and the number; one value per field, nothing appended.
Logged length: mm 73.0
